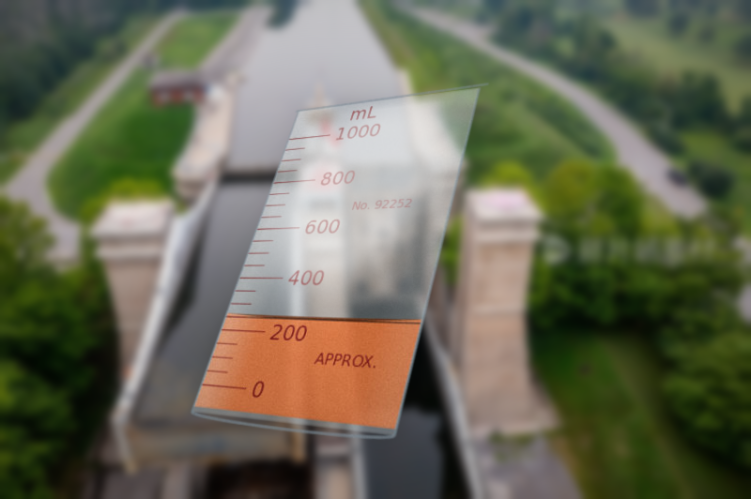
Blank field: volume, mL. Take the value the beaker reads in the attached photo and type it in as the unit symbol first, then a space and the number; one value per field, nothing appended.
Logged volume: mL 250
